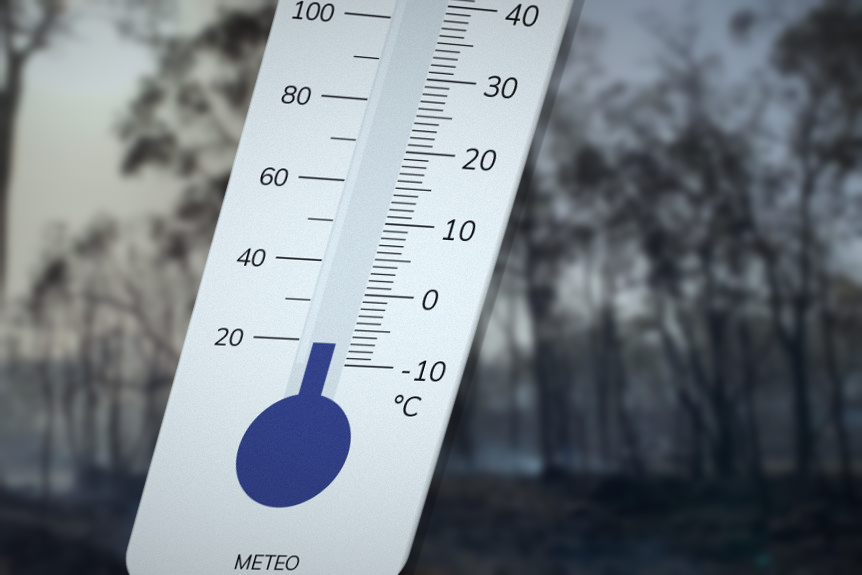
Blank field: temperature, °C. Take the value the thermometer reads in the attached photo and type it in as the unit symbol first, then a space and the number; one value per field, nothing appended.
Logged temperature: °C -7
